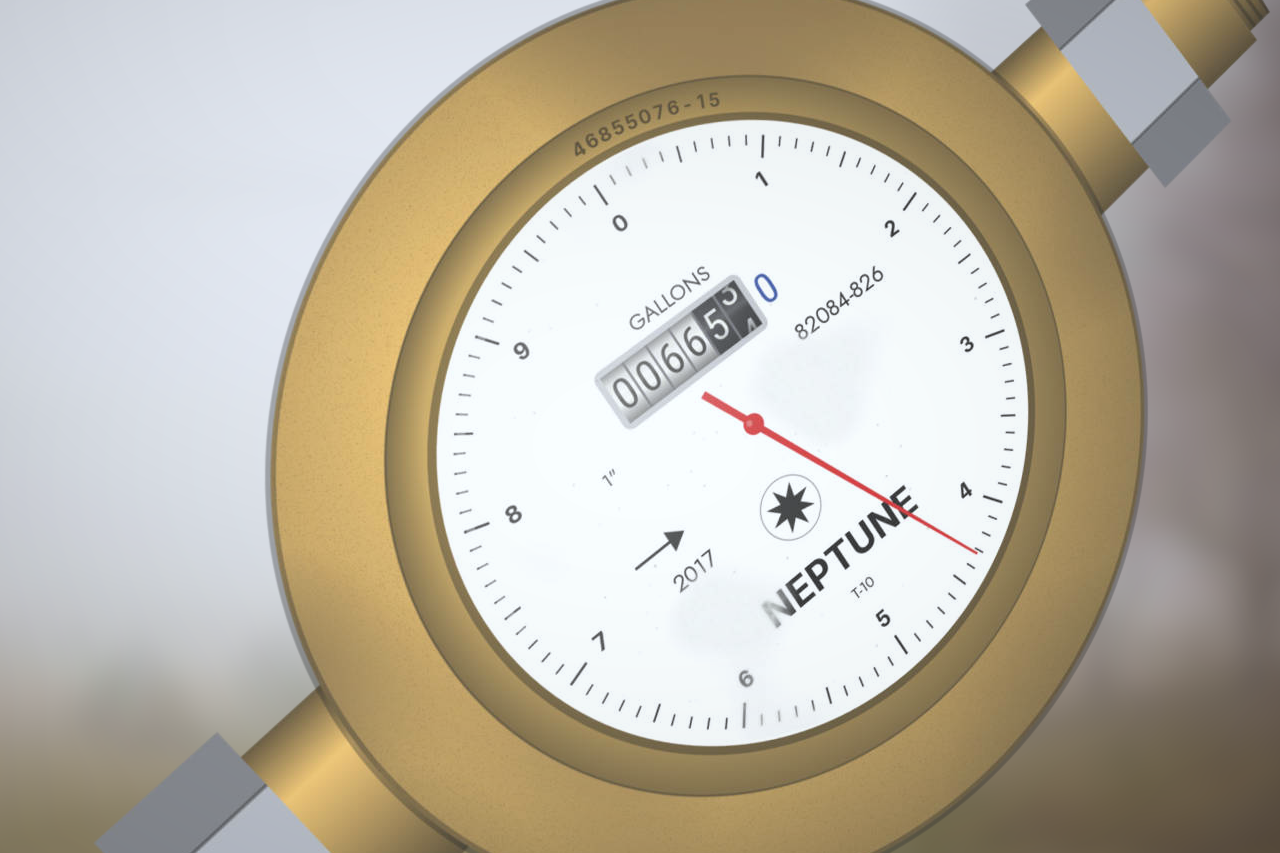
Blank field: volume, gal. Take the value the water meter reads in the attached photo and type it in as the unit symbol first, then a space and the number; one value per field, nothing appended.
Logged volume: gal 66534.3
